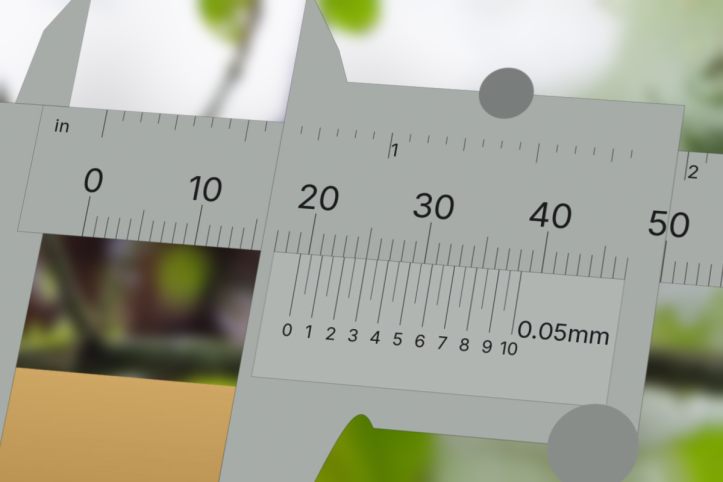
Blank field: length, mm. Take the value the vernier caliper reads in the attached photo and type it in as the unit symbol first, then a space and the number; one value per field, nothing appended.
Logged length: mm 19.3
